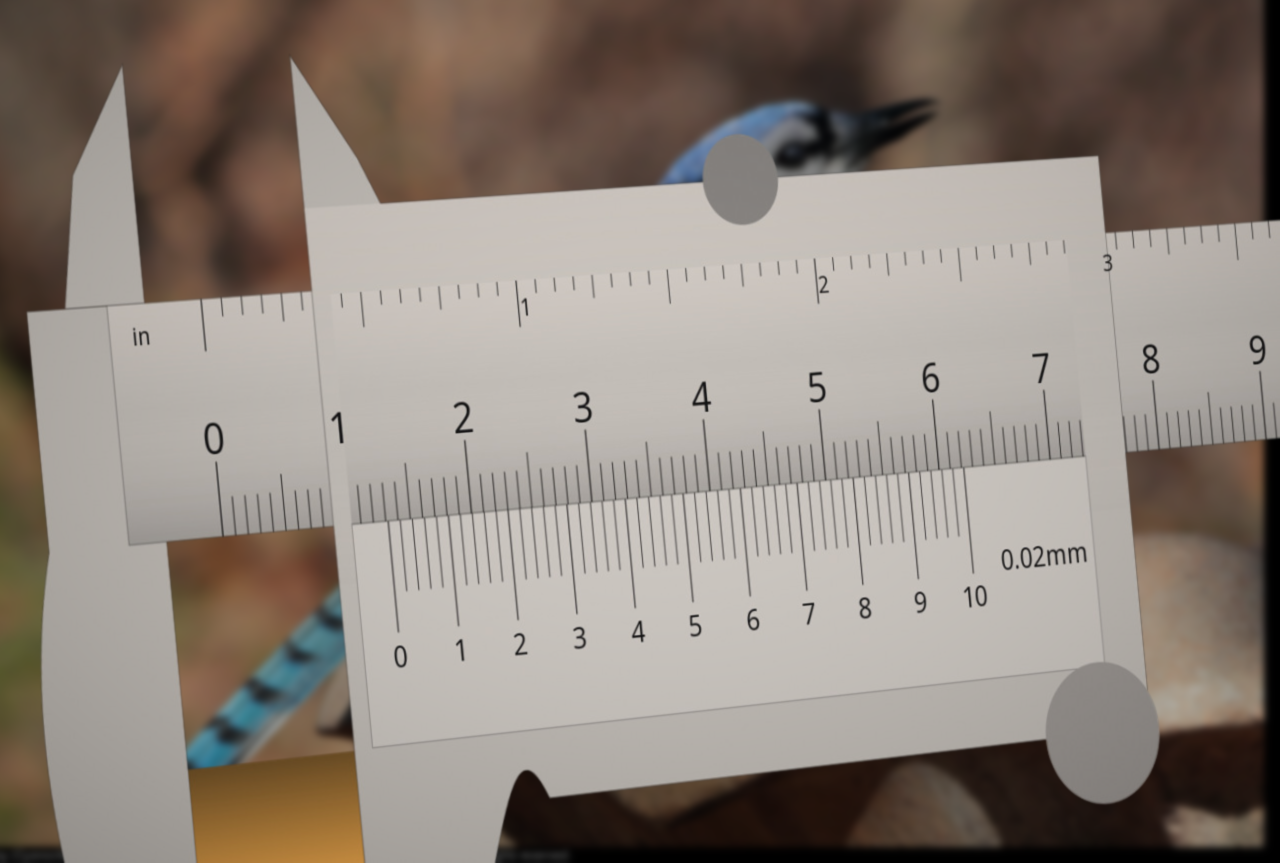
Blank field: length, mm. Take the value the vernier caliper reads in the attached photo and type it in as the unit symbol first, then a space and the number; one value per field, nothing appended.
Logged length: mm 13.2
